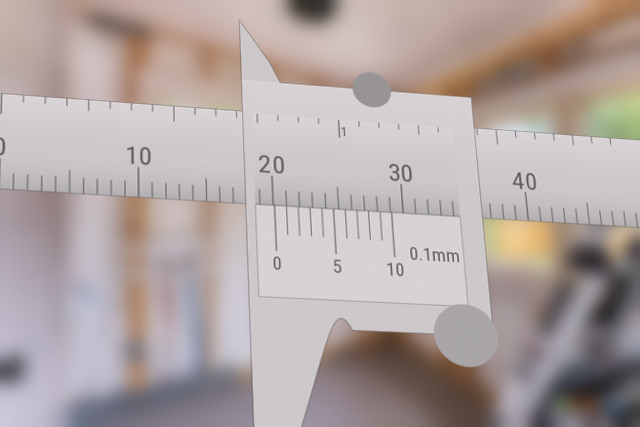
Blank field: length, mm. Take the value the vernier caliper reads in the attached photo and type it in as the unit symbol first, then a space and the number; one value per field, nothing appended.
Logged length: mm 20.1
